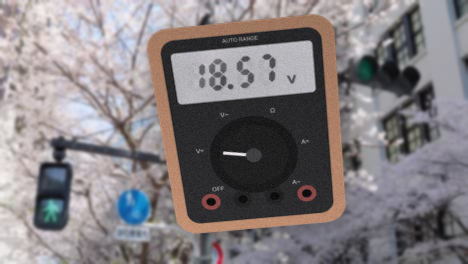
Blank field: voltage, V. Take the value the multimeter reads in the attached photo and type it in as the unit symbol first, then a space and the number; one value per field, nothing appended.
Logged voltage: V 18.57
